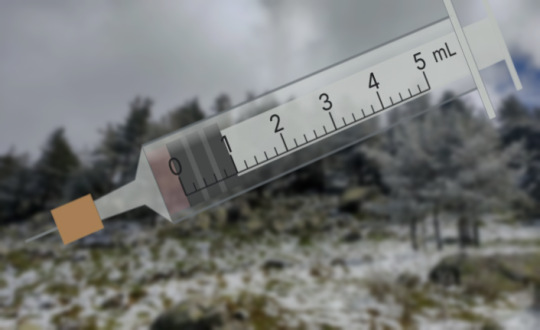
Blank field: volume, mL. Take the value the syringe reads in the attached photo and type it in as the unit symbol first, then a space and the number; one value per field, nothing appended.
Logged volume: mL 0
